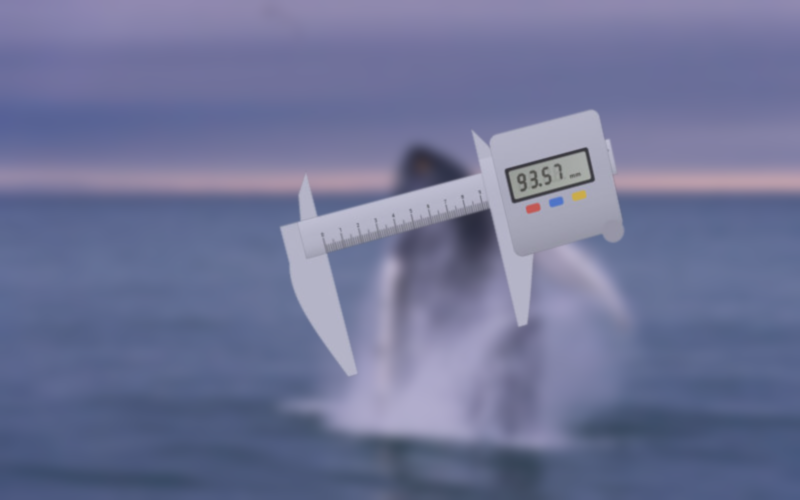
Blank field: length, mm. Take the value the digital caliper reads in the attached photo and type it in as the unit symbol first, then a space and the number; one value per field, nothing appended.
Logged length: mm 93.57
